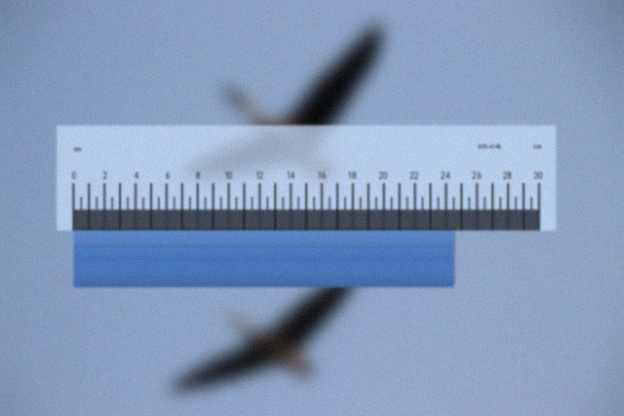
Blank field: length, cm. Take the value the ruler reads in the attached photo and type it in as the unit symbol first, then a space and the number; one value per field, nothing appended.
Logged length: cm 24.5
